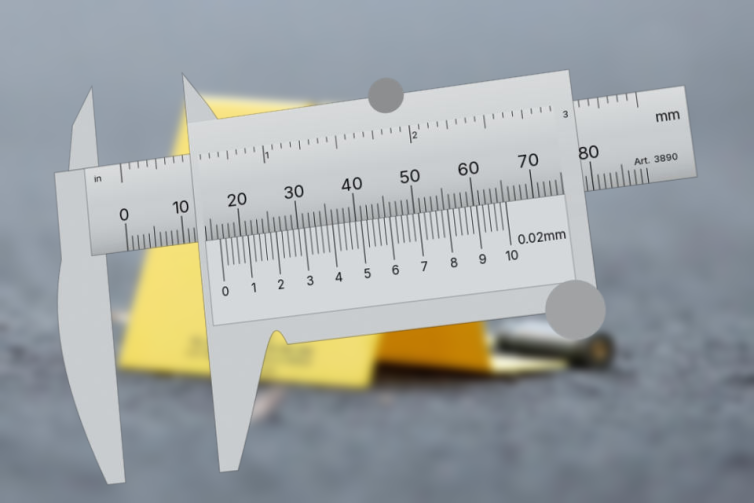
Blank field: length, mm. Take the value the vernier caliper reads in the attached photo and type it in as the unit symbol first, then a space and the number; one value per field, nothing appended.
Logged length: mm 16.4
